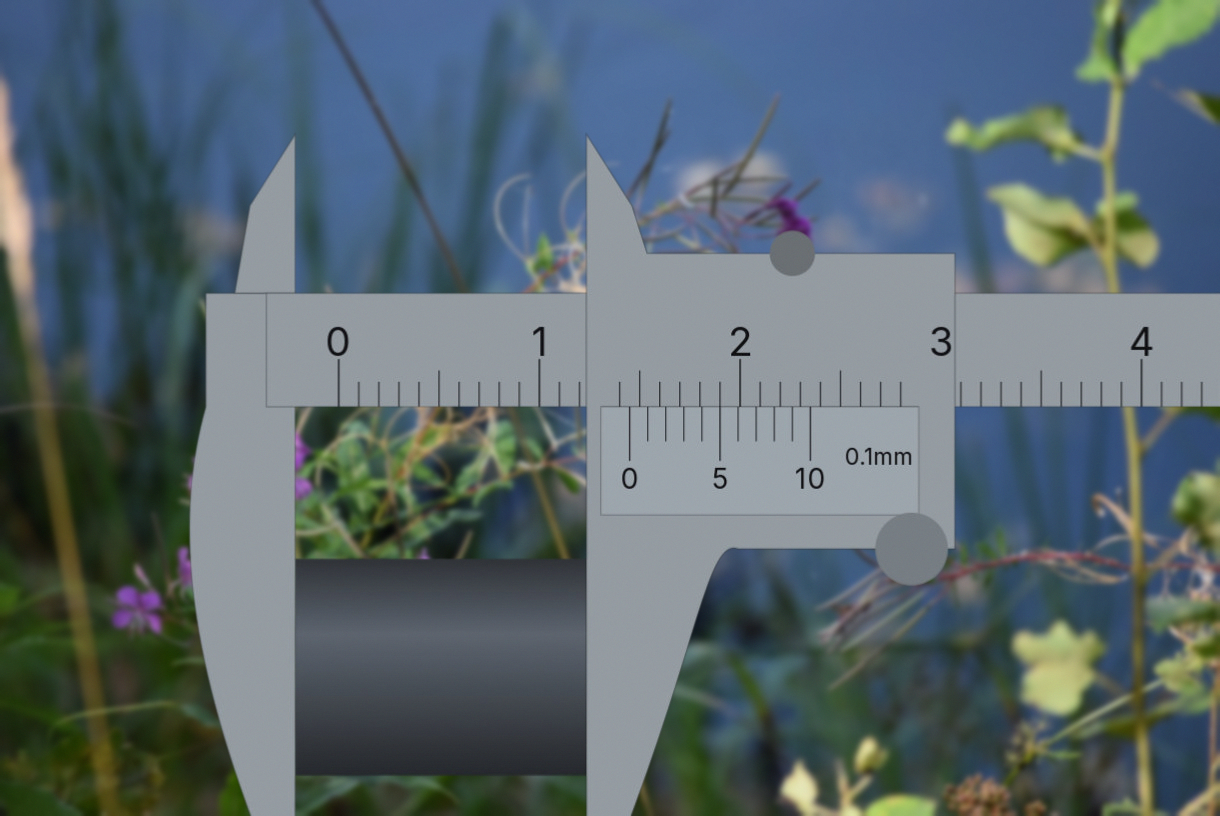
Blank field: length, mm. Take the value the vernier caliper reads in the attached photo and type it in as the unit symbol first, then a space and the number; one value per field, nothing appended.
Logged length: mm 14.5
